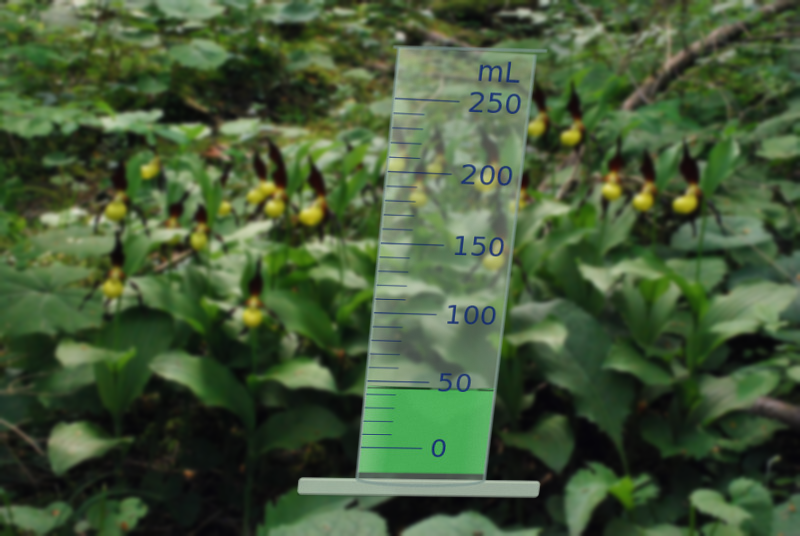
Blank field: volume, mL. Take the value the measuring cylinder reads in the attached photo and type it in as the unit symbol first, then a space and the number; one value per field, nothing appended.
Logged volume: mL 45
